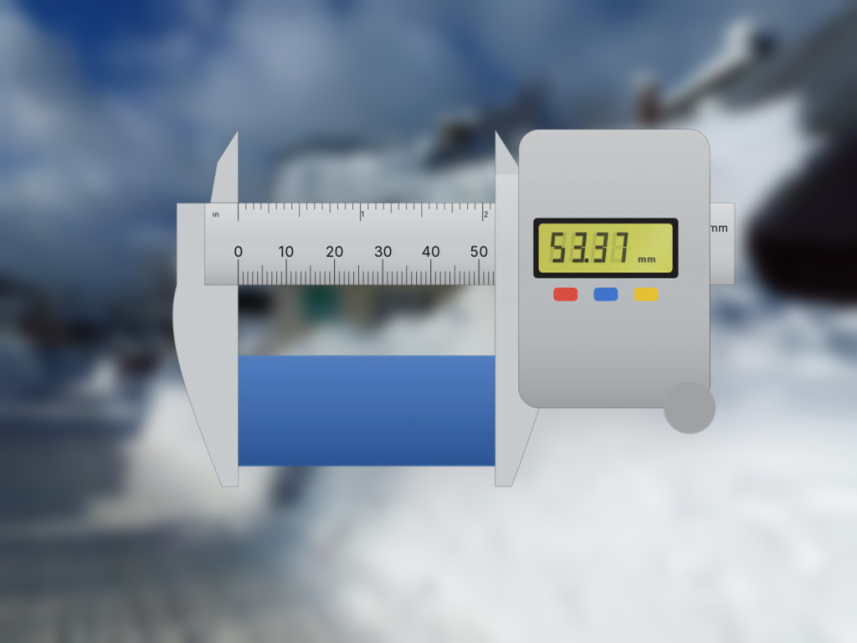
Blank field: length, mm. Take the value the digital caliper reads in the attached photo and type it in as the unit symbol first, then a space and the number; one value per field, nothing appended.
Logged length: mm 53.37
